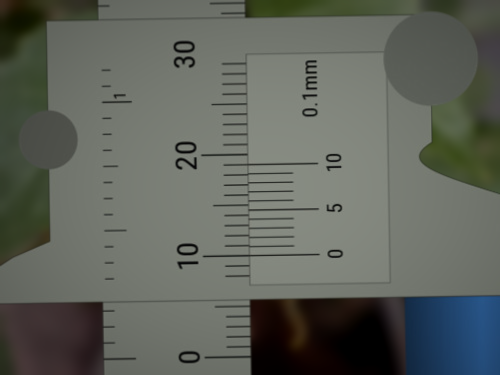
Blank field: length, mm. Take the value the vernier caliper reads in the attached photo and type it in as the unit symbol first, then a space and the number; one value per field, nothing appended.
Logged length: mm 10.0
